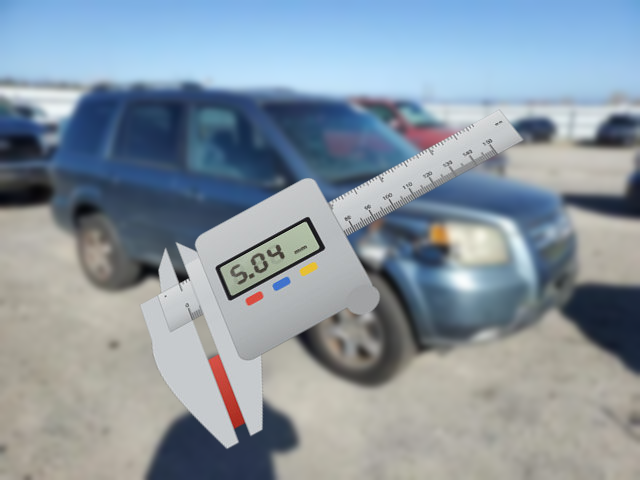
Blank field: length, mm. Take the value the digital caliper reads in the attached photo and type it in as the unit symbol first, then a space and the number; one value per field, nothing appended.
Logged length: mm 5.04
